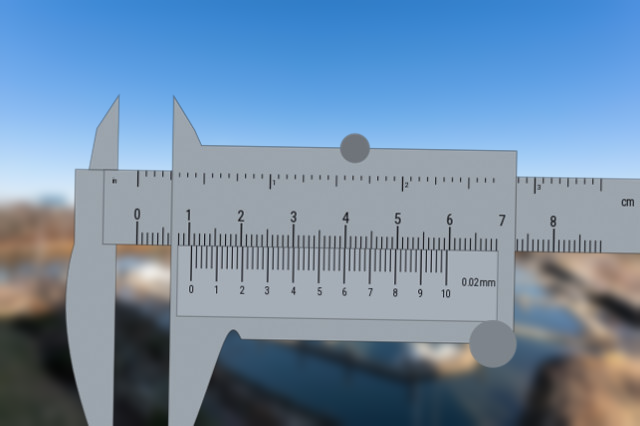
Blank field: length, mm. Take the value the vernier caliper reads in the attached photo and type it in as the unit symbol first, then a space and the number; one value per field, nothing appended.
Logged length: mm 10.5
